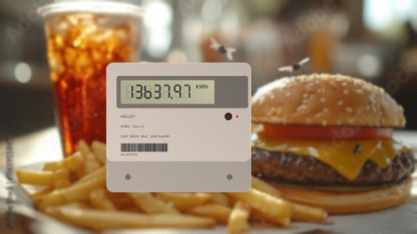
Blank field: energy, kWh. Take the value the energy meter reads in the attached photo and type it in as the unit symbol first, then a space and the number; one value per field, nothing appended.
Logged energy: kWh 13637.97
